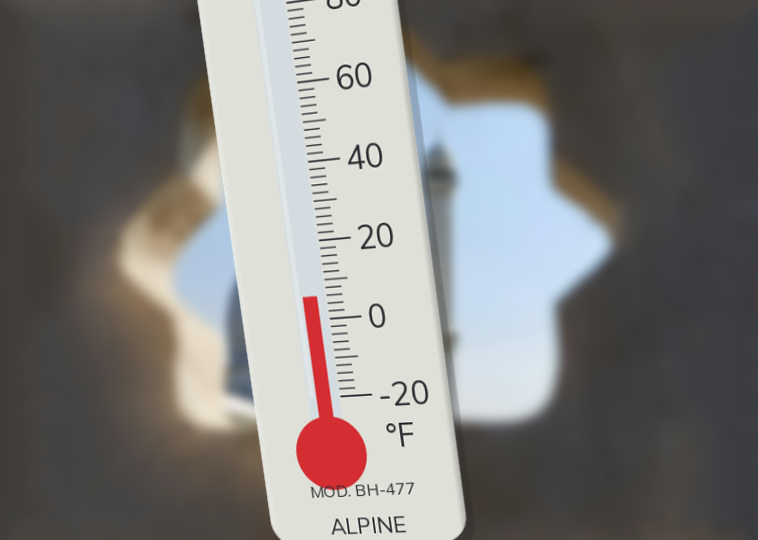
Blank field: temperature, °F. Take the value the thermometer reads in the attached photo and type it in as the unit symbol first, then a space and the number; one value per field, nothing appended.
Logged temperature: °F 6
